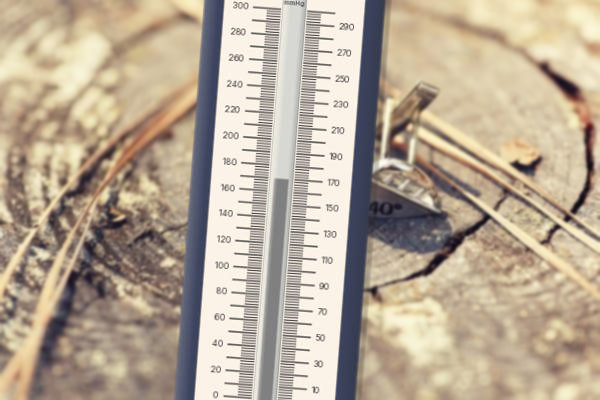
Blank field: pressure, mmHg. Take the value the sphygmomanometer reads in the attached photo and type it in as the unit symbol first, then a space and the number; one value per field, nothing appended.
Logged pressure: mmHg 170
